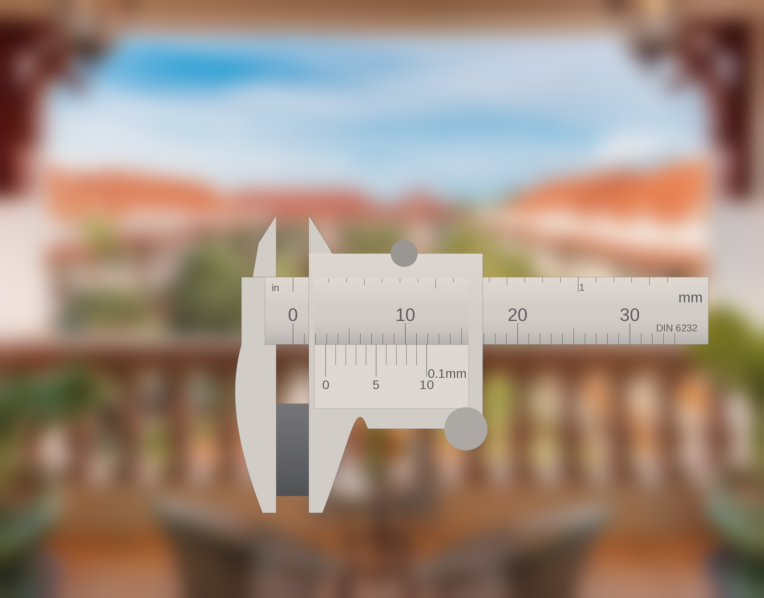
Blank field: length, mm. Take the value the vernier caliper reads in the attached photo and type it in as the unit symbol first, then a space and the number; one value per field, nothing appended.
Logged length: mm 2.9
